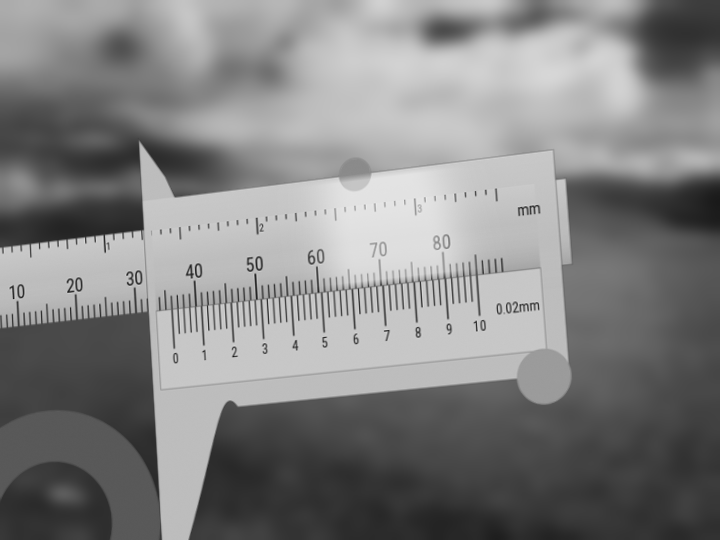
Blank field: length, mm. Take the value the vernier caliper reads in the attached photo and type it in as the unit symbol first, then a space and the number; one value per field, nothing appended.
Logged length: mm 36.0
